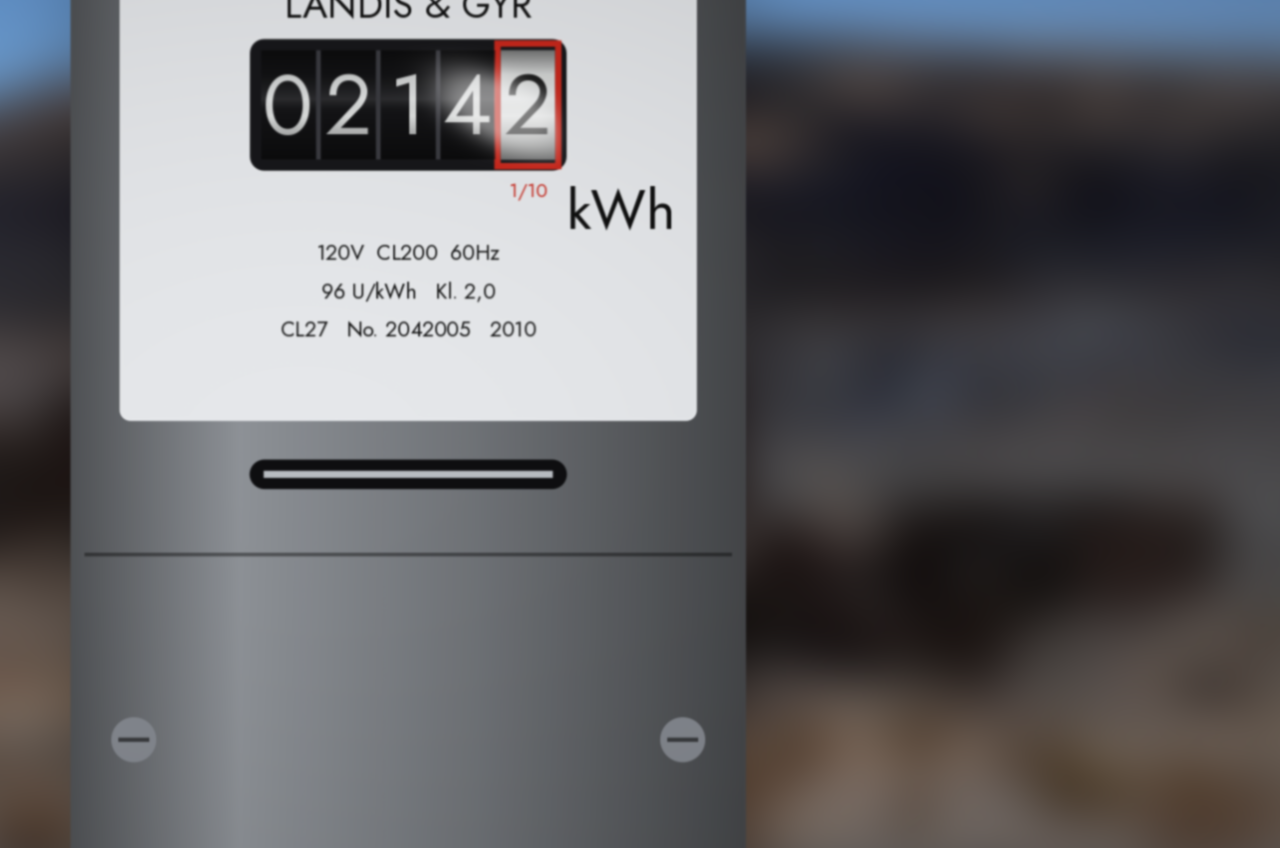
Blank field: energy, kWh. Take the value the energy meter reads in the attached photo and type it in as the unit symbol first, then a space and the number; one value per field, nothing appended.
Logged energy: kWh 214.2
